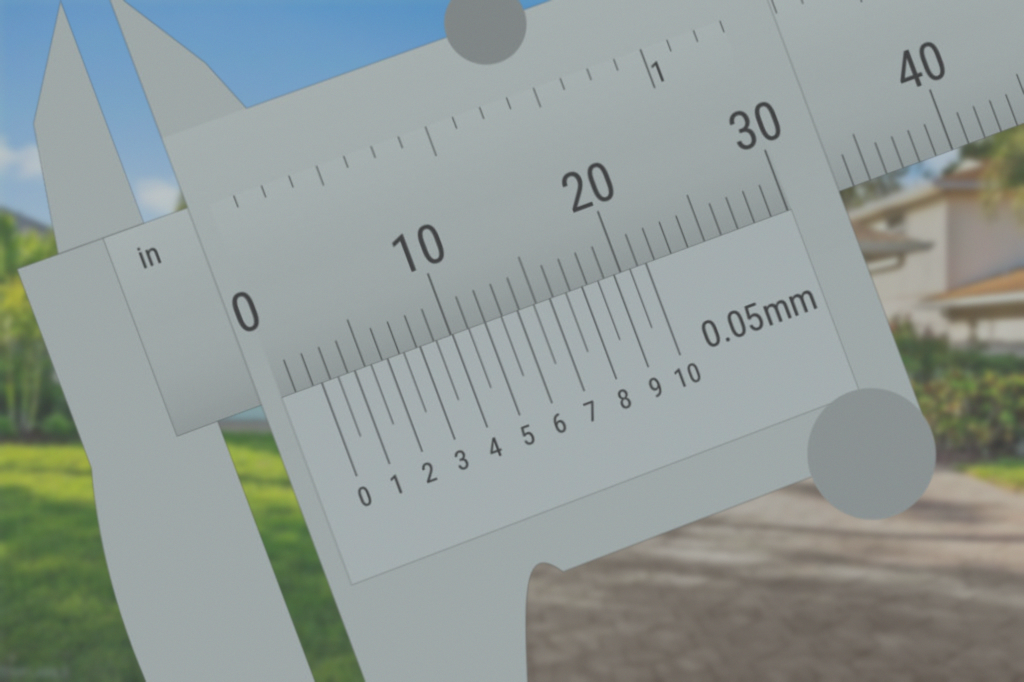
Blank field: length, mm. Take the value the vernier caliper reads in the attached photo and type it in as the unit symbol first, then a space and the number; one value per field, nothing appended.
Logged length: mm 2.5
